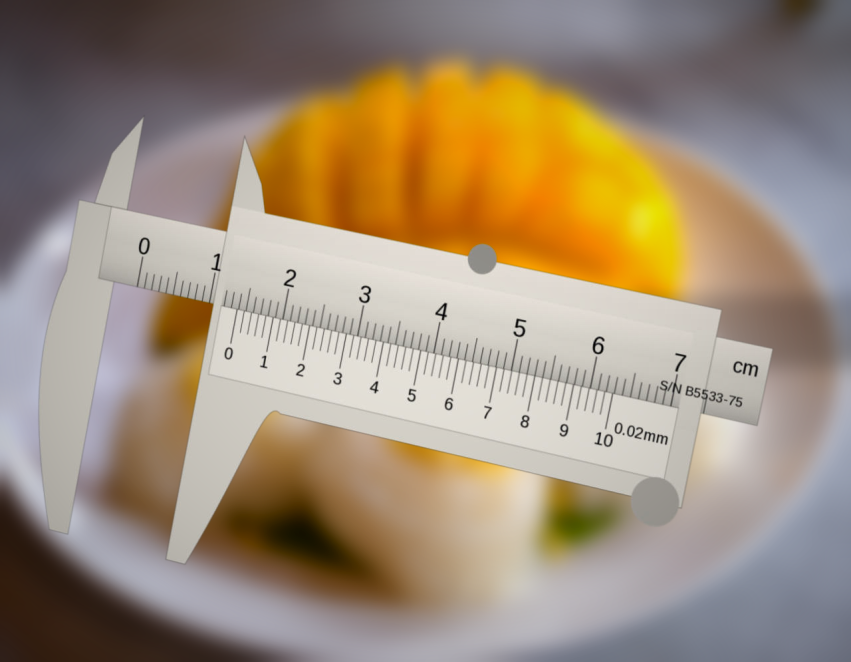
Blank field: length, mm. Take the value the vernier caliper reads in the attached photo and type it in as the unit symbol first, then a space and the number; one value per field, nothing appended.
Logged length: mm 13.8
